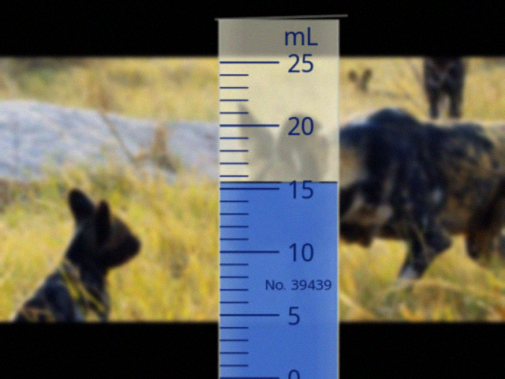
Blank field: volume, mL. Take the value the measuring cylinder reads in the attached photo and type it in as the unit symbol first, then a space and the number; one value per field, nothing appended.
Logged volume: mL 15.5
